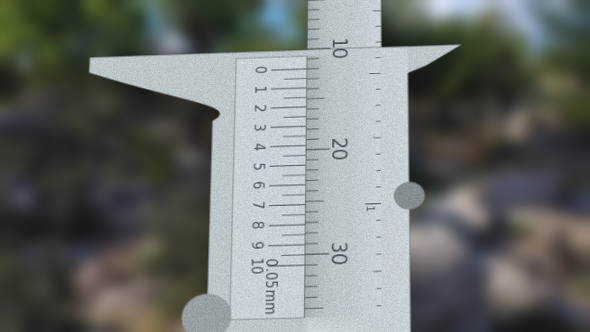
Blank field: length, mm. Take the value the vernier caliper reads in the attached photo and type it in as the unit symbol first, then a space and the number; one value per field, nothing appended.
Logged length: mm 12.0
